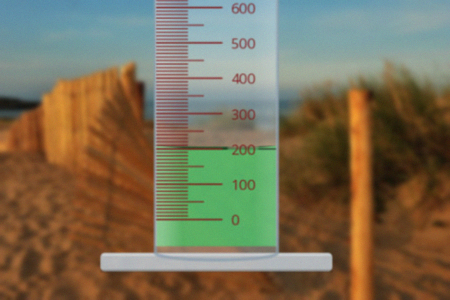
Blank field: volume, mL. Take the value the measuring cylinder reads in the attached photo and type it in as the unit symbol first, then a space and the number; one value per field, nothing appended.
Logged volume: mL 200
